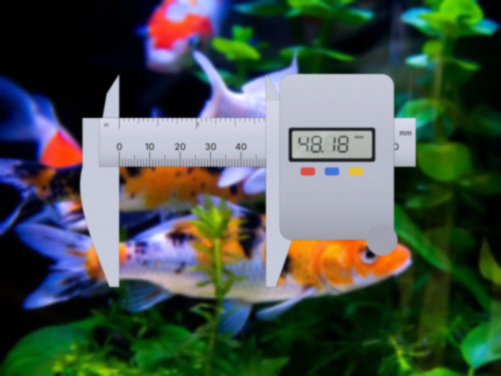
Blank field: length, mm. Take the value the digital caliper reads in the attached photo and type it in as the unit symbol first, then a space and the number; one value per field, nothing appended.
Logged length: mm 48.18
